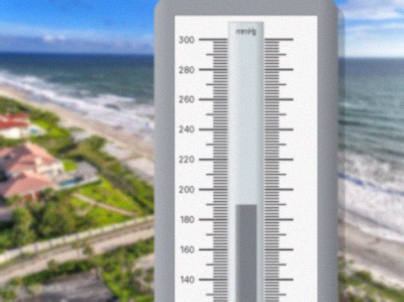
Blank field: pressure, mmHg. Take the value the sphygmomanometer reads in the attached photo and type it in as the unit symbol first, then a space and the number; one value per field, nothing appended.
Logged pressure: mmHg 190
